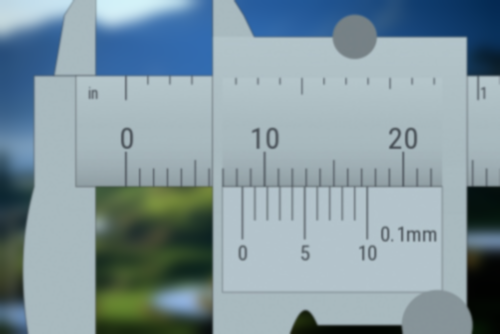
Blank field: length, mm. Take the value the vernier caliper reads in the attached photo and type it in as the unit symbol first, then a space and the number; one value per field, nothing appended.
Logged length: mm 8.4
